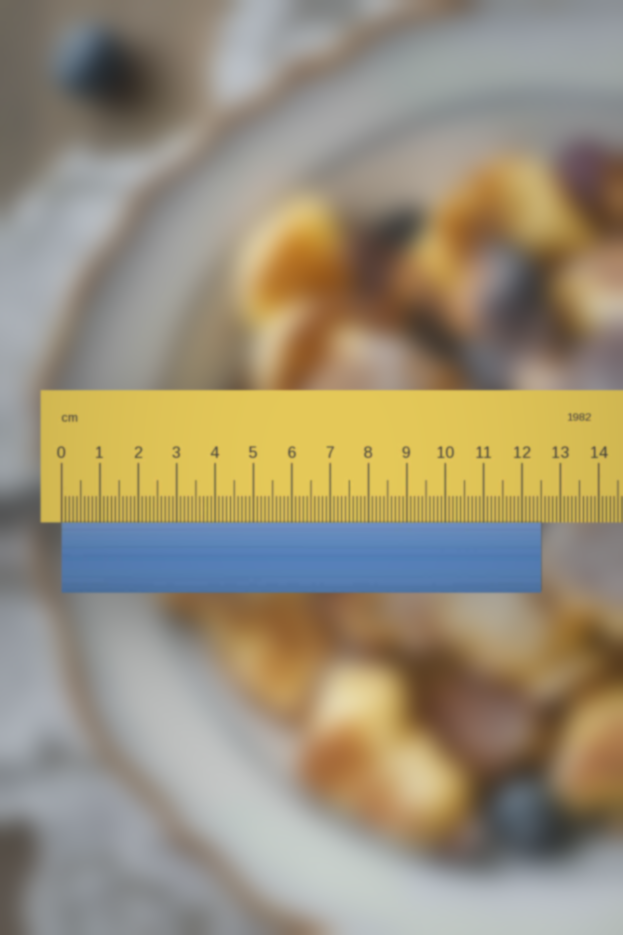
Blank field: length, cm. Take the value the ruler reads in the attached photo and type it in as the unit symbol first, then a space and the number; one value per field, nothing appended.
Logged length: cm 12.5
